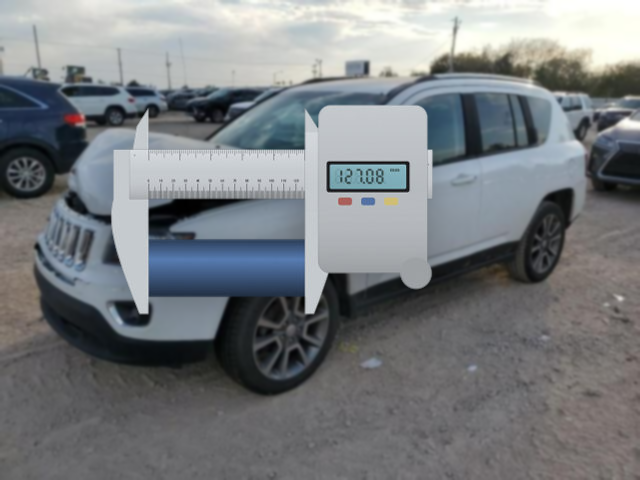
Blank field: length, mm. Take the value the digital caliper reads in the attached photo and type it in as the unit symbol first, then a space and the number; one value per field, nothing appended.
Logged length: mm 127.08
